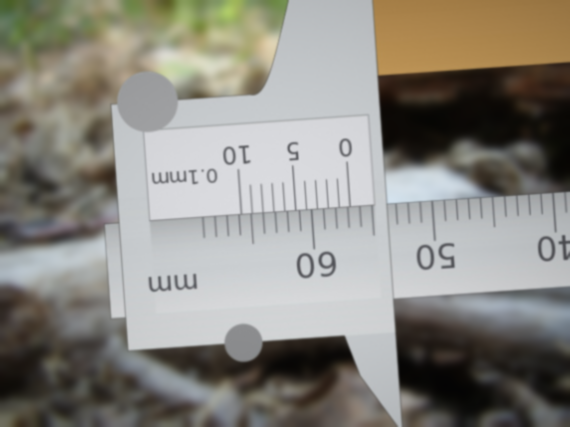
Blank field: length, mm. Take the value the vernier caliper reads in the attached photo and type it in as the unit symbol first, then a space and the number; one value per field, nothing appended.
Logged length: mm 56.8
